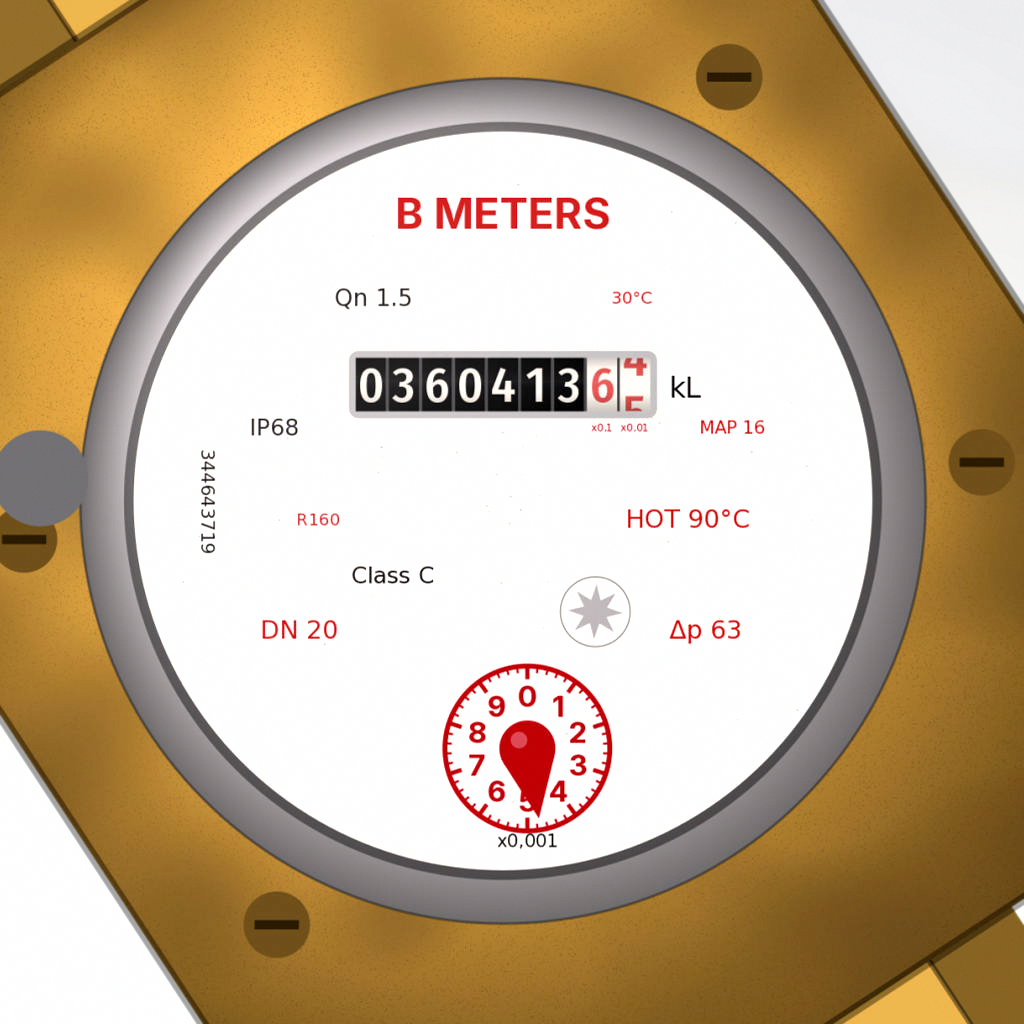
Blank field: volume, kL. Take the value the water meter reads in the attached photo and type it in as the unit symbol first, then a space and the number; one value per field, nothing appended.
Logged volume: kL 360413.644
